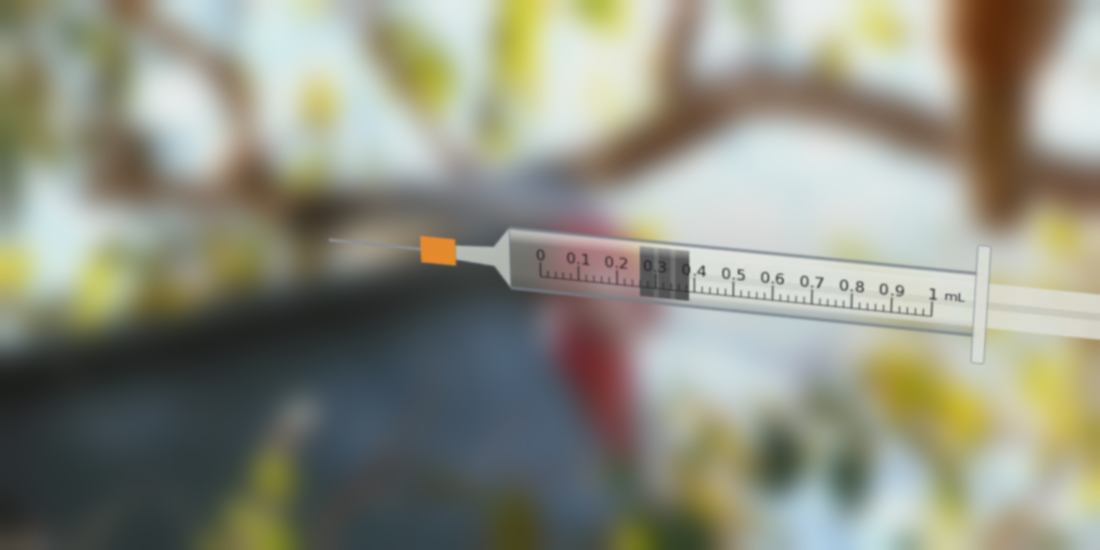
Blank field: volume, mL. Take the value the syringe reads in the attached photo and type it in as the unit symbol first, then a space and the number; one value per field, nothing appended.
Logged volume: mL 0.26
